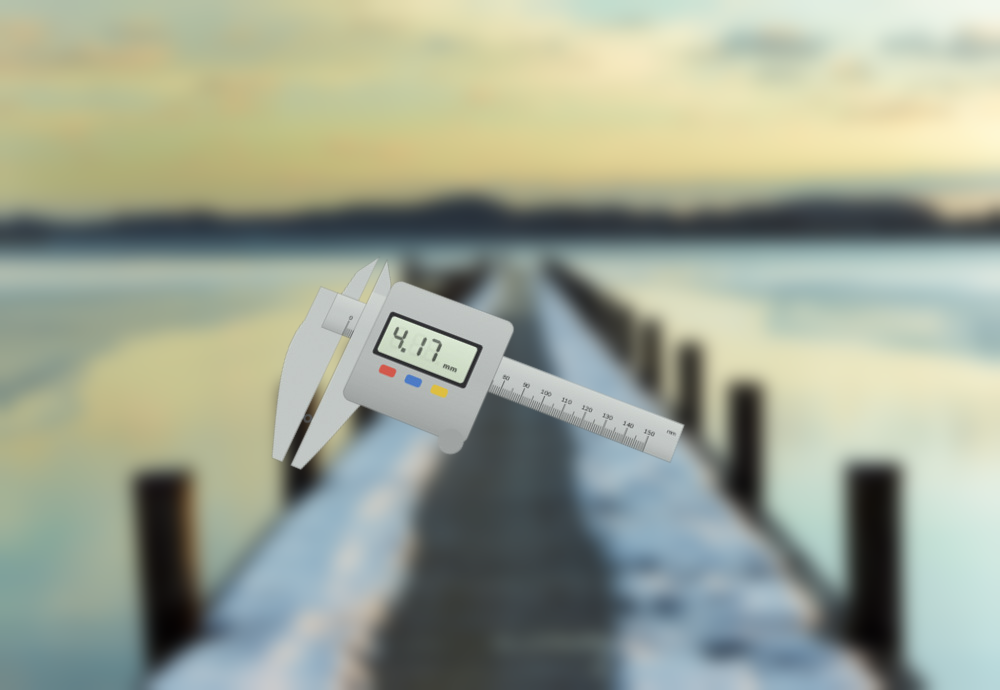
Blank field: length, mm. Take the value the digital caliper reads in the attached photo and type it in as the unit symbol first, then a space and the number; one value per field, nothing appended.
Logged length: mm 4.17
